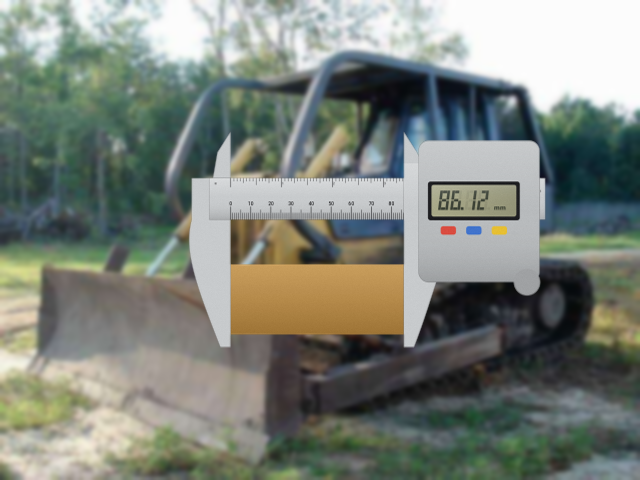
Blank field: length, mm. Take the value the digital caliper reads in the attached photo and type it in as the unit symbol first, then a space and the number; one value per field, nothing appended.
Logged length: mm 86.12
